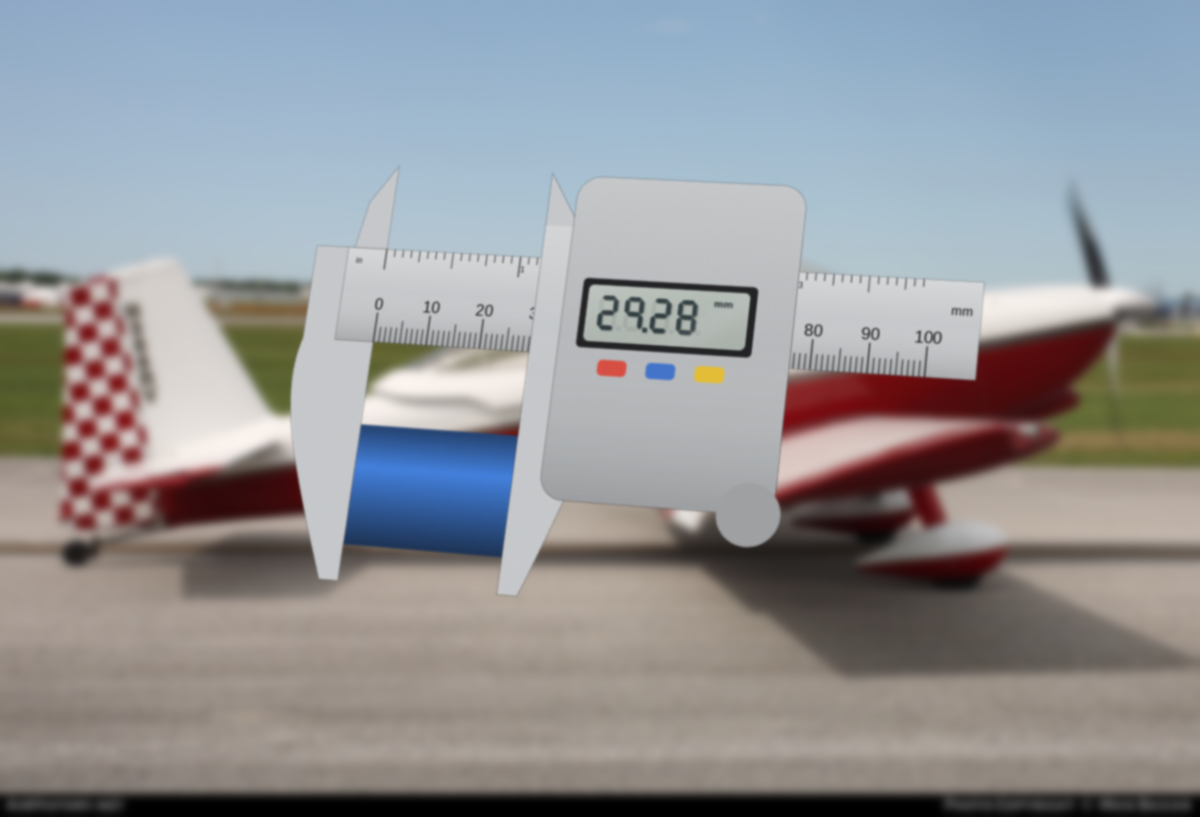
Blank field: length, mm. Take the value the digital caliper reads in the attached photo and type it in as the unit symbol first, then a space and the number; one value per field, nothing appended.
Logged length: mm 29.28
